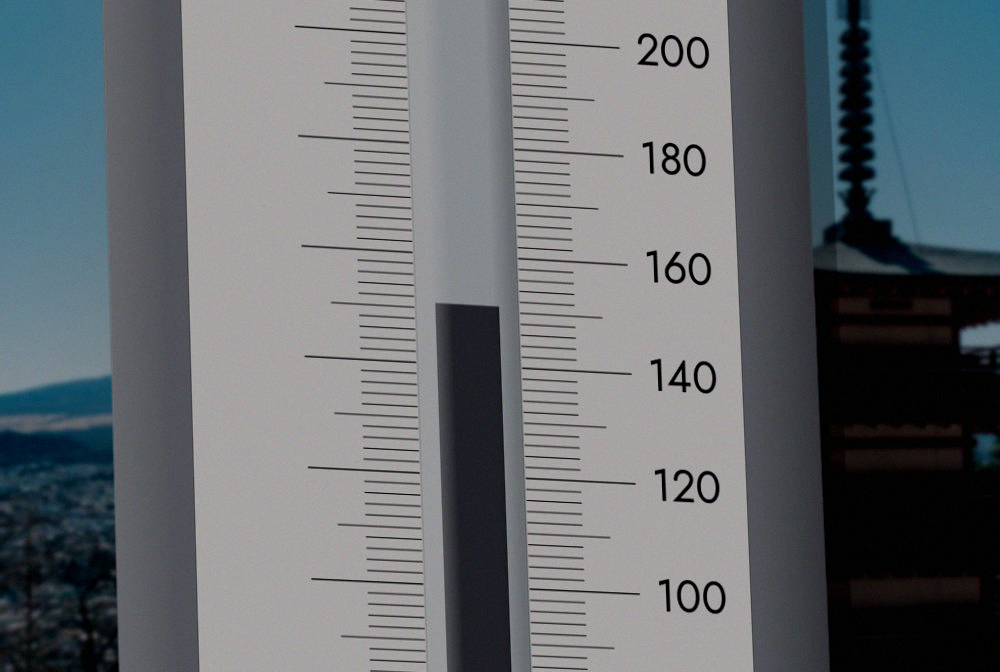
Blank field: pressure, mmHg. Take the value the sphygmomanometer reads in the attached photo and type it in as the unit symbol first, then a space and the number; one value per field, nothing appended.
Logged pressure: mmHg 151
